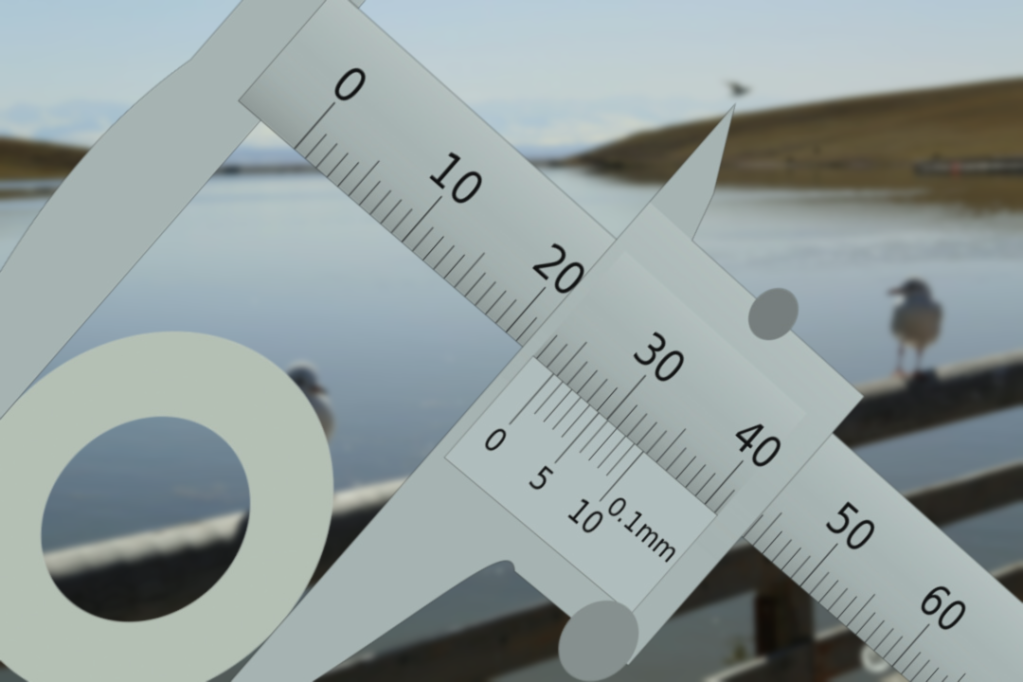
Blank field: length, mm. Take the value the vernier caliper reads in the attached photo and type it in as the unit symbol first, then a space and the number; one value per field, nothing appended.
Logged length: mm 24.7
